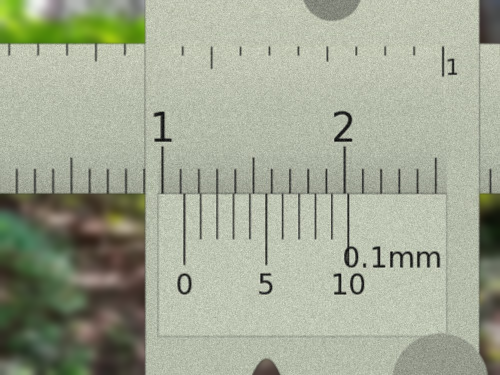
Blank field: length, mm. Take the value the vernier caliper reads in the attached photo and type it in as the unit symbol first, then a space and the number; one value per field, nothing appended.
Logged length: mm 11.2
